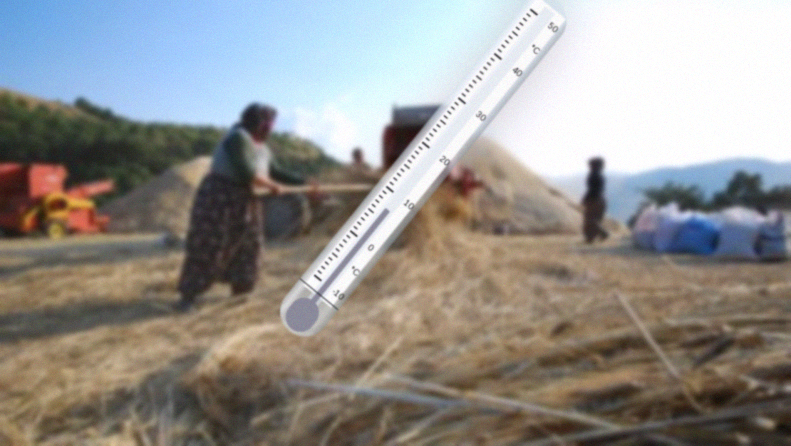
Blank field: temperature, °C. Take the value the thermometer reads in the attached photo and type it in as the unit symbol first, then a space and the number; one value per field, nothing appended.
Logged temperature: °C 7
